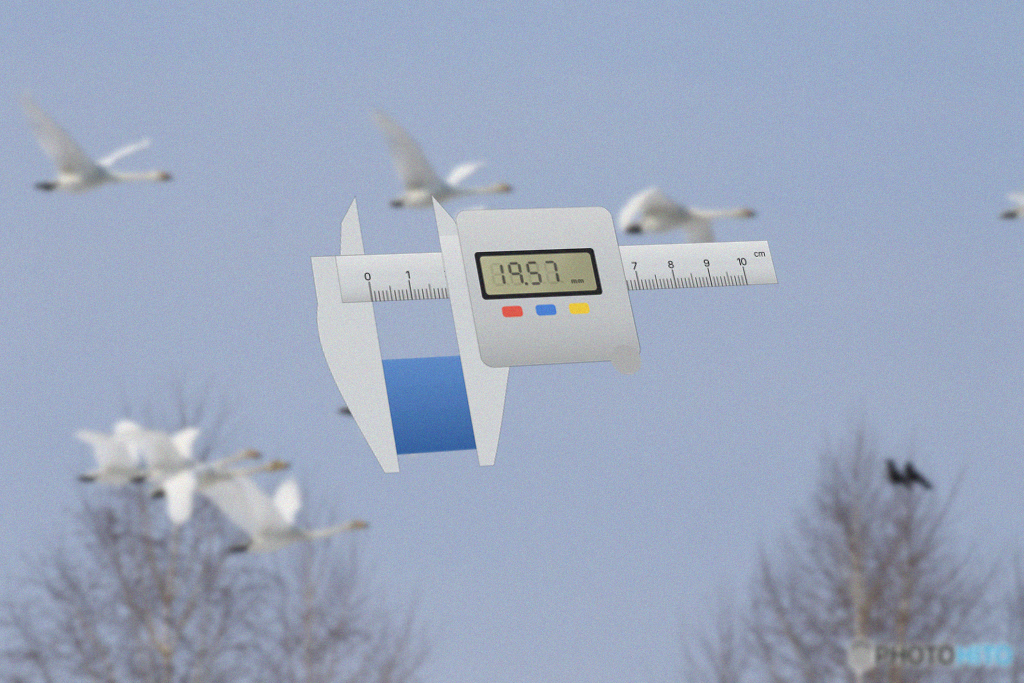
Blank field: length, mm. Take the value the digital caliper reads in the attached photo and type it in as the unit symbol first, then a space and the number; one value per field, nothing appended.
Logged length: mm 19.57
